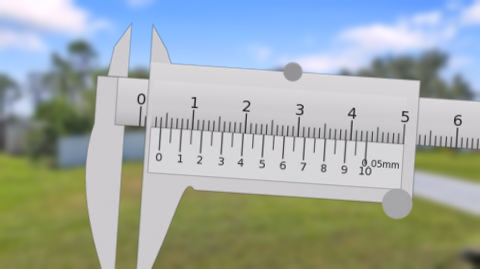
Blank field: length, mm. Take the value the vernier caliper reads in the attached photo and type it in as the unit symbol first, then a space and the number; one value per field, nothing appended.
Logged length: mm 4.0
